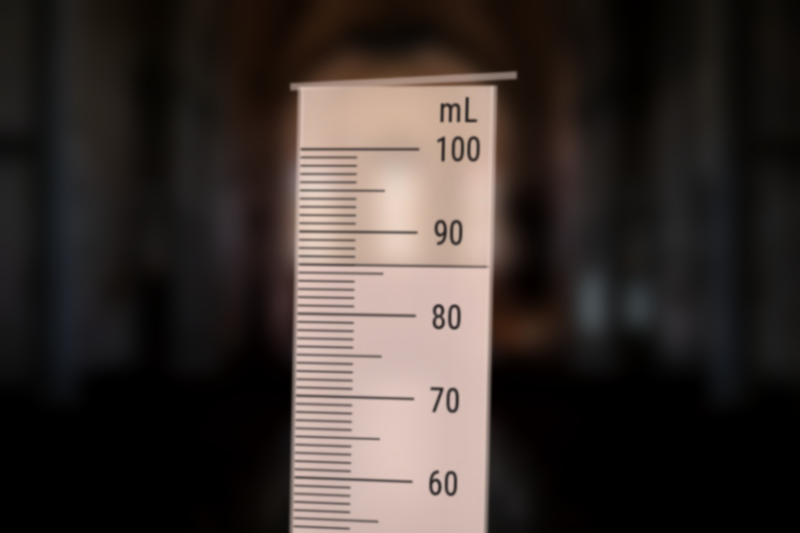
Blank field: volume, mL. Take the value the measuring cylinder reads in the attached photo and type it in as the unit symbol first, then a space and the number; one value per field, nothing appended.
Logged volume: mL 86
